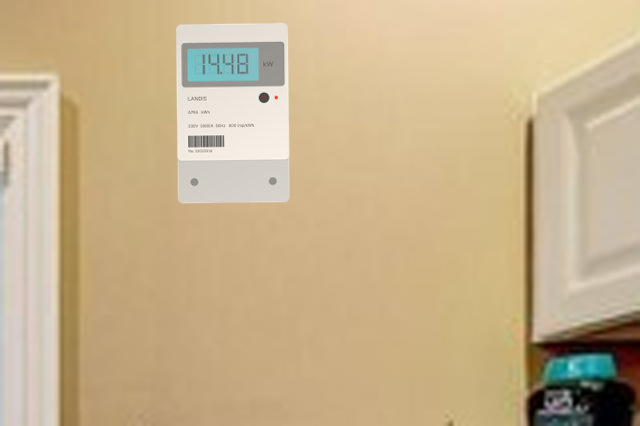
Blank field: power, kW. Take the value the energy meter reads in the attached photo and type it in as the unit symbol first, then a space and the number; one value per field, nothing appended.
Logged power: kW 14.48
